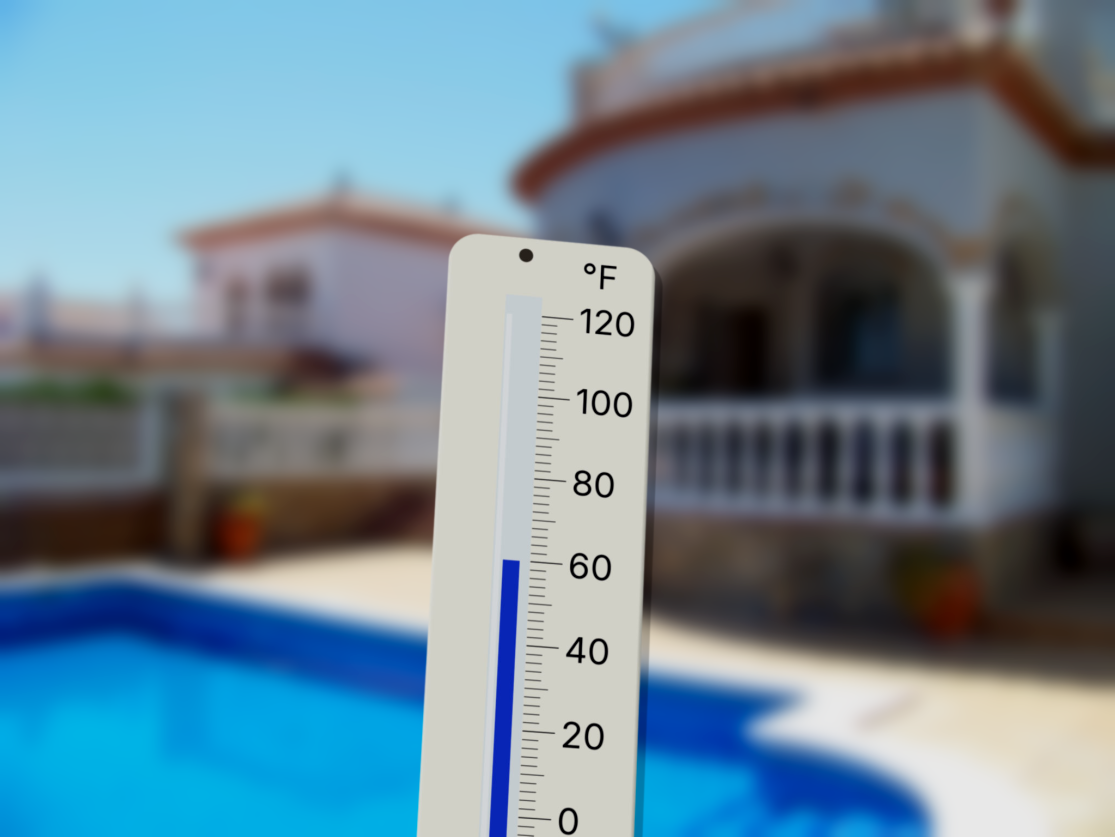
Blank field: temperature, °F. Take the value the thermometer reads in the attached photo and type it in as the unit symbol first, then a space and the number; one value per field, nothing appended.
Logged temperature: °F 60
